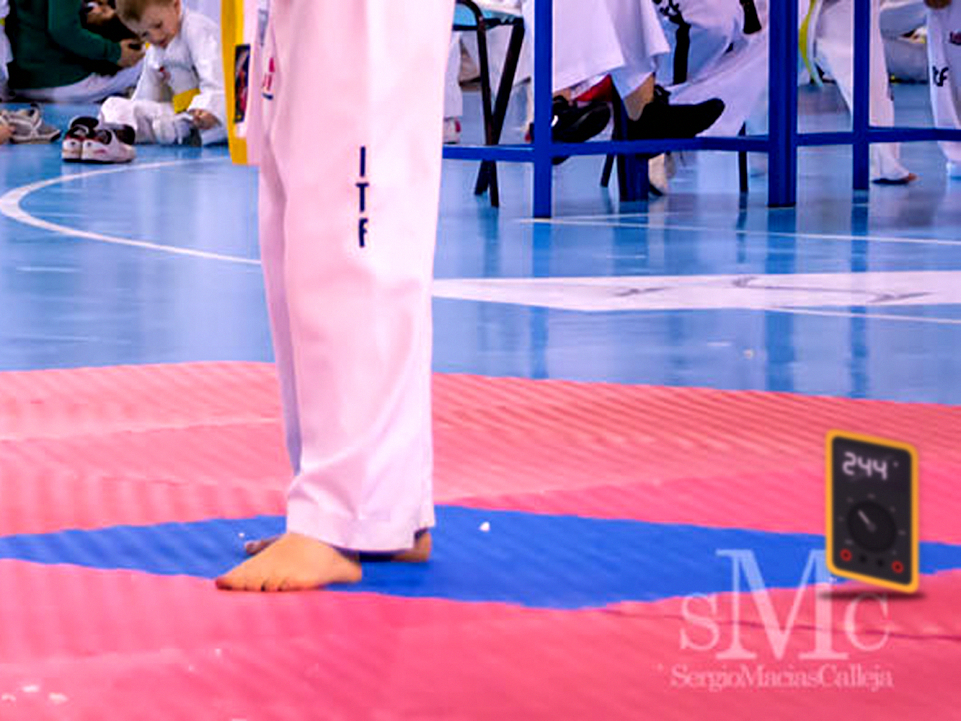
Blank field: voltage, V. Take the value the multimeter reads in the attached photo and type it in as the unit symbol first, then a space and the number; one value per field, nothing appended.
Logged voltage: V 244
